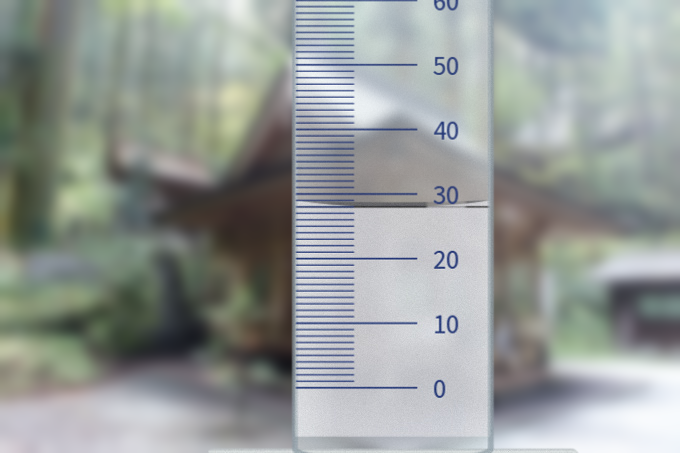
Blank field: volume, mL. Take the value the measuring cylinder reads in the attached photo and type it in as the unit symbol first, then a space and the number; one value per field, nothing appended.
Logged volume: mL 28
